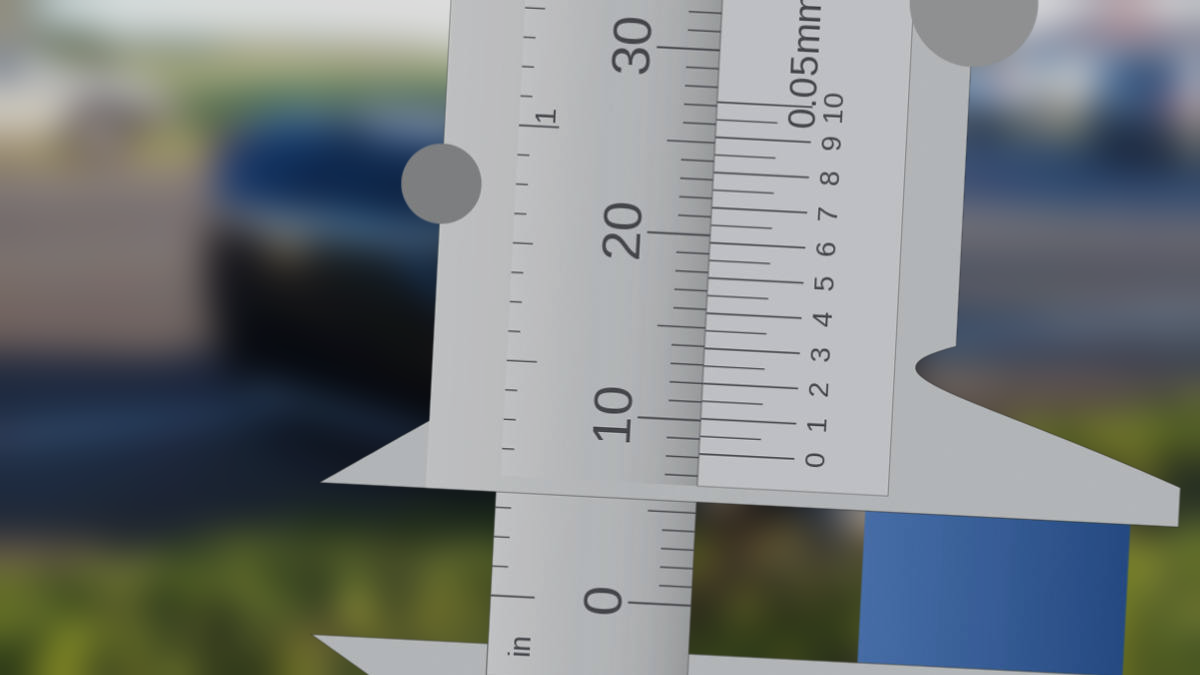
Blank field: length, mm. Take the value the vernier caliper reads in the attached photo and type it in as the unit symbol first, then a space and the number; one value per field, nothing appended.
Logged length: mm 8.2
